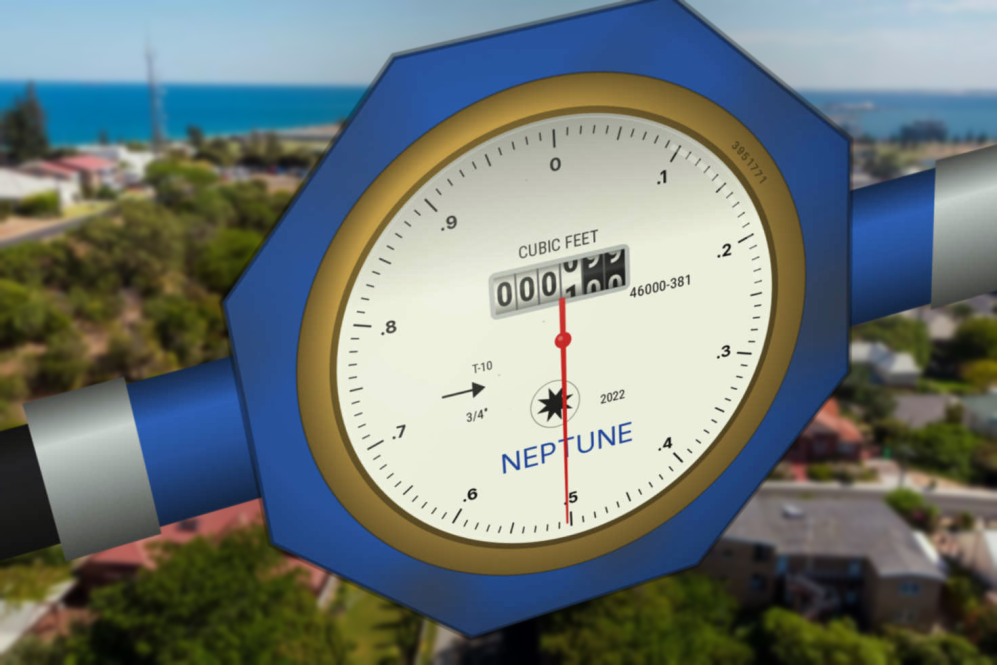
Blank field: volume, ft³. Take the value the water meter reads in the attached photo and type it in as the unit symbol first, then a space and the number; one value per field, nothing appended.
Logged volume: ft³ 99.50
